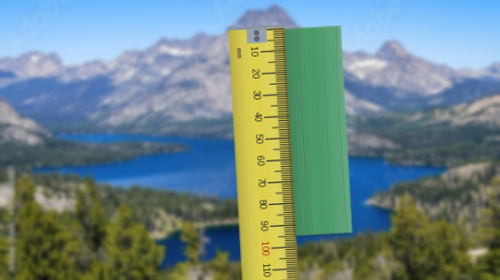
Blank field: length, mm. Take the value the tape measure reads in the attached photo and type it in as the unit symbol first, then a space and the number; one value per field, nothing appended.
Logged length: mm 95
